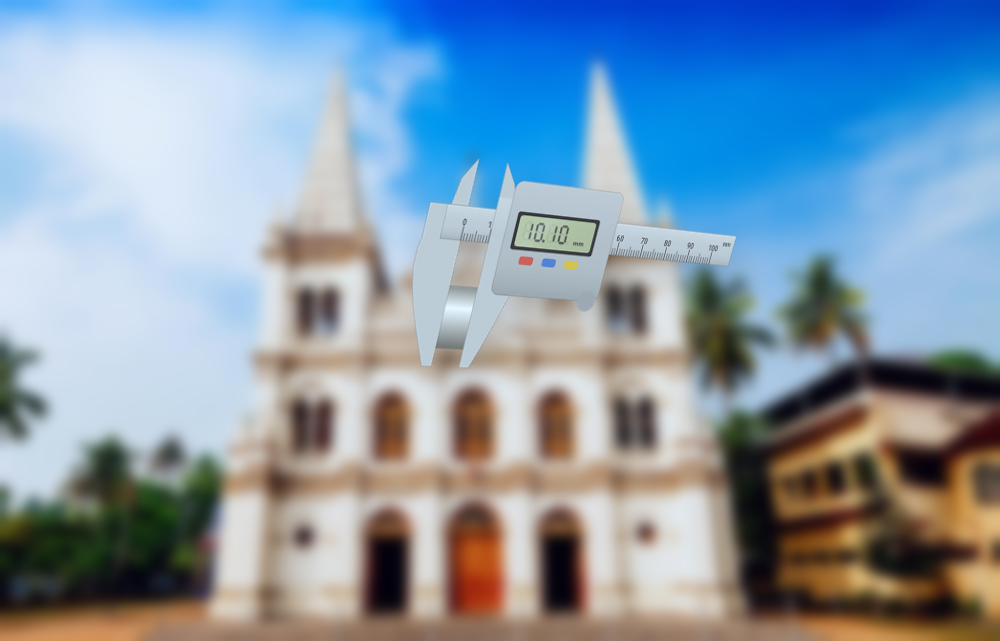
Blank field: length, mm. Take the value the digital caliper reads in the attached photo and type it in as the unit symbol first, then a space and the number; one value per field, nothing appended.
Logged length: mm 10.10
